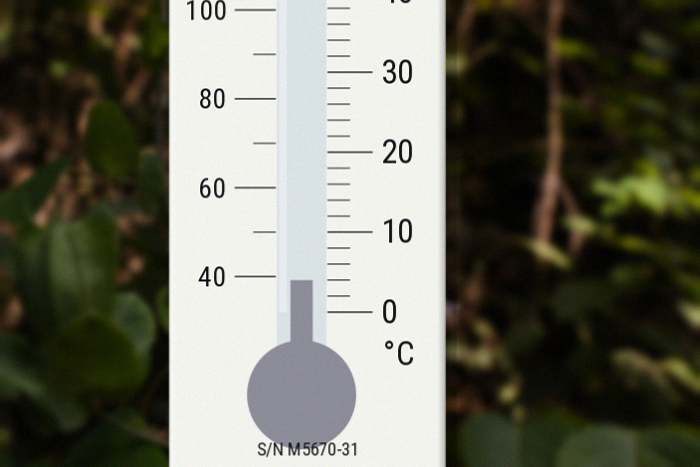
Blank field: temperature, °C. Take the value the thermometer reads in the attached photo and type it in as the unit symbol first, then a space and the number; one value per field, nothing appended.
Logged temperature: °C 4
